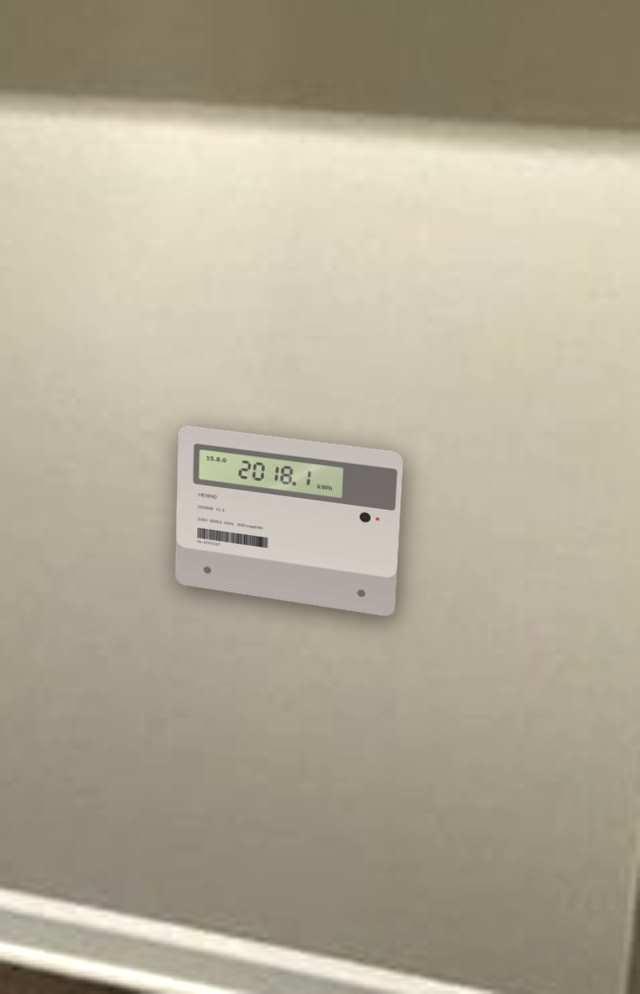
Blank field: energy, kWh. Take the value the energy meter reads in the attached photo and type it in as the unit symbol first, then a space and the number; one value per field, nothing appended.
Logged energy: kWh 2018.1
